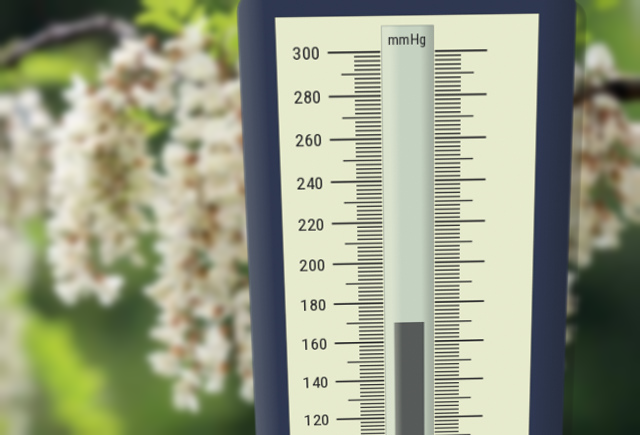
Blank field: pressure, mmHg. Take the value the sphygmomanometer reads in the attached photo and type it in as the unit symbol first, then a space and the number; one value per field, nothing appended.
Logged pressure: mmHg 170
